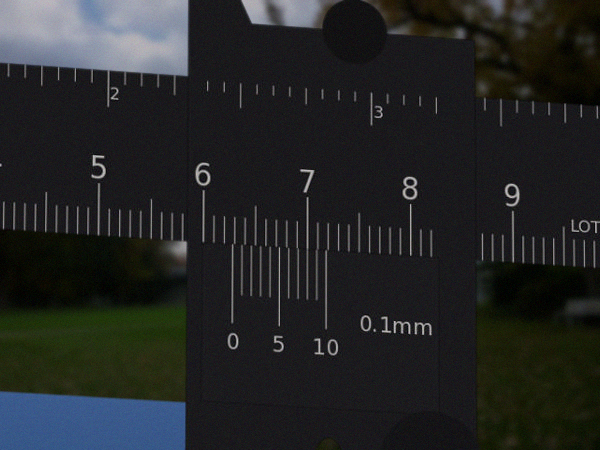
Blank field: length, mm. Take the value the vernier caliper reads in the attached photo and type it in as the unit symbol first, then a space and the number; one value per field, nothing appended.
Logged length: mm 62.8
